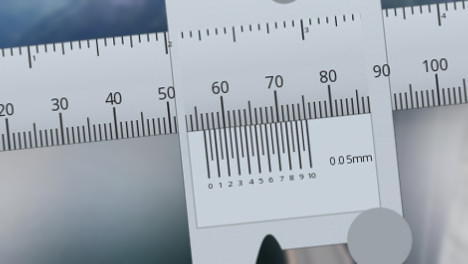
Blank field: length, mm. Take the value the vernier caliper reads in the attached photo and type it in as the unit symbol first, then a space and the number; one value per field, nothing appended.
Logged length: mm 56.2
